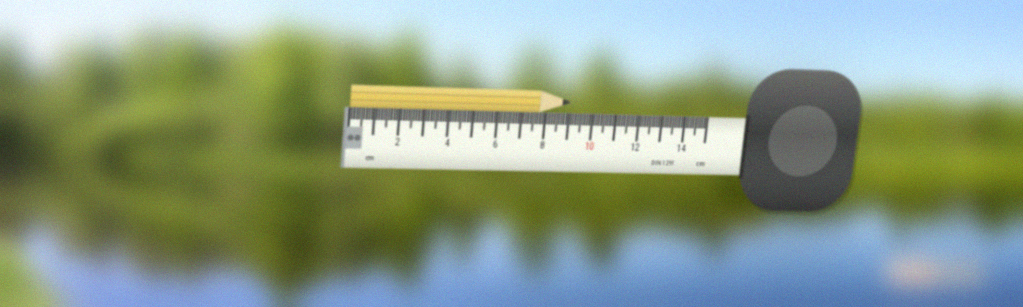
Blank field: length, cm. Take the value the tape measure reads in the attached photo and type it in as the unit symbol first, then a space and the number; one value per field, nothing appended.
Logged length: cm 9
